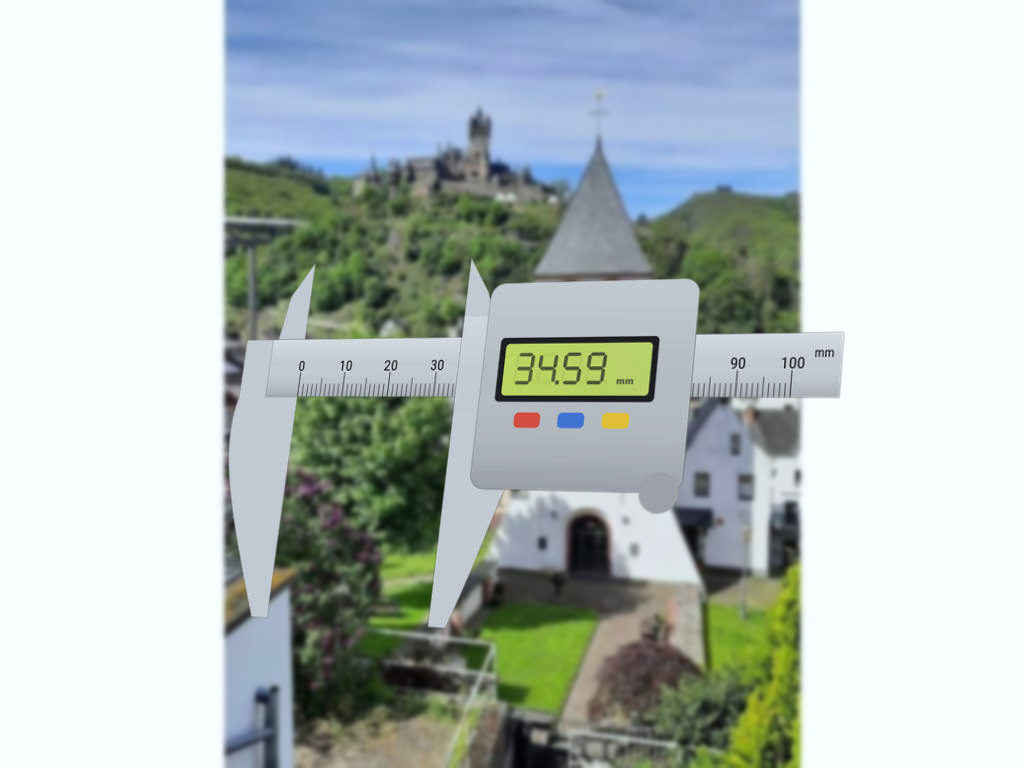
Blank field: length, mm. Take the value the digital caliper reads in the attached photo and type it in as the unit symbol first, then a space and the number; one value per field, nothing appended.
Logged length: mm 34.59
